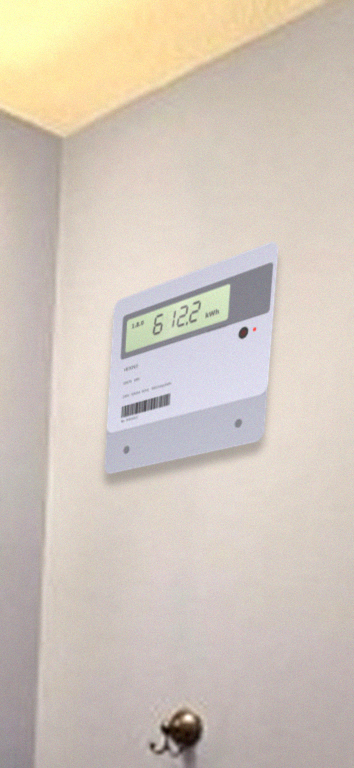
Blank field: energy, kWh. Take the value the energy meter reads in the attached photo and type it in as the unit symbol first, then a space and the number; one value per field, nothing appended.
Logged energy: kWh 612.2
